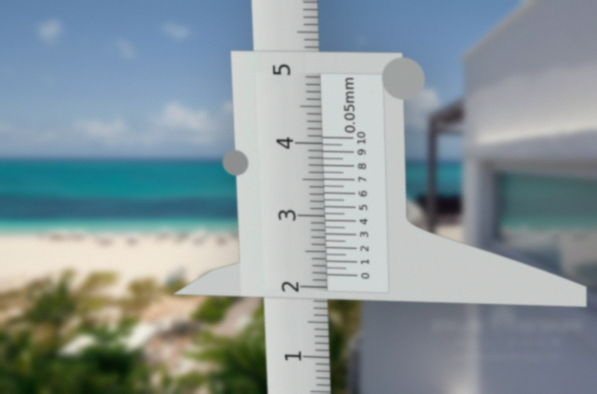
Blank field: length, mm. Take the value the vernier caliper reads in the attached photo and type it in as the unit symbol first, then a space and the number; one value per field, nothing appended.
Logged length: mm 21.8
